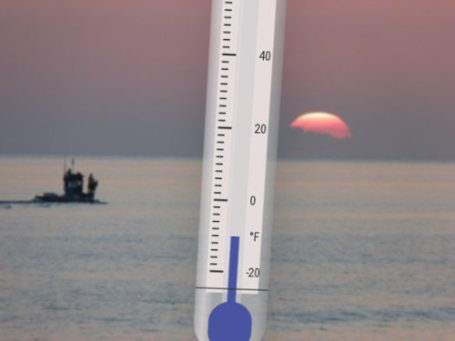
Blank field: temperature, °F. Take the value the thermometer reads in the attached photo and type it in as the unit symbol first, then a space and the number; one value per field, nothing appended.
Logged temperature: °F -10
